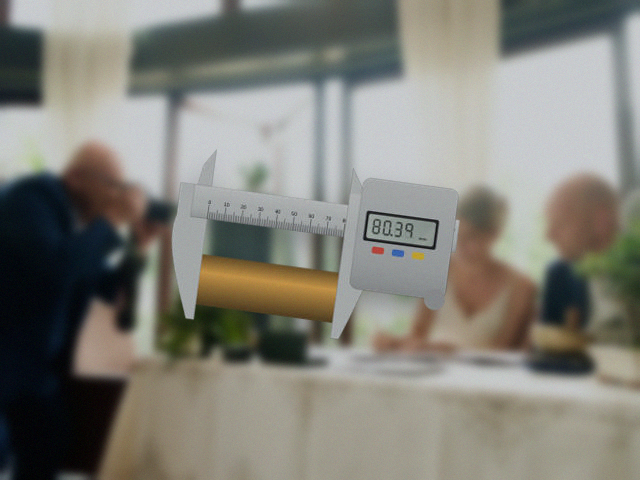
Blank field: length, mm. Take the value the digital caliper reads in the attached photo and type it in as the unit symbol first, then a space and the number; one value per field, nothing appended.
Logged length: mm 80.39
